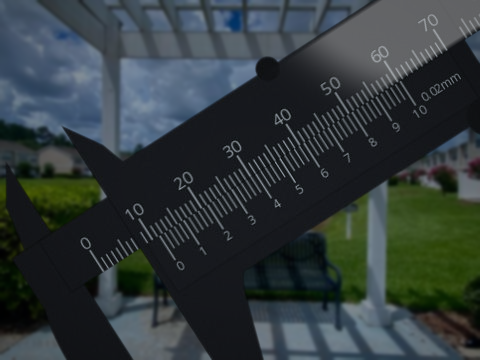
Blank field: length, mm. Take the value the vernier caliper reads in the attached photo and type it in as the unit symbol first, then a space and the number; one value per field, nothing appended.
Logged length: mm 11.4
